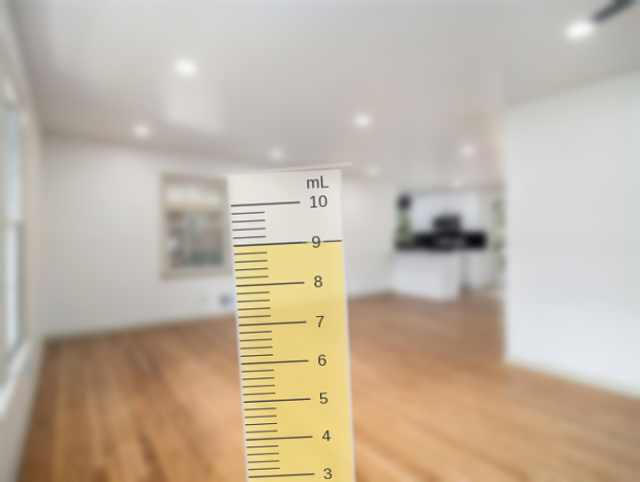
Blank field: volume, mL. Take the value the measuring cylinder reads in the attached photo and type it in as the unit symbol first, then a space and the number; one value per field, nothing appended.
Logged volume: mL 9
